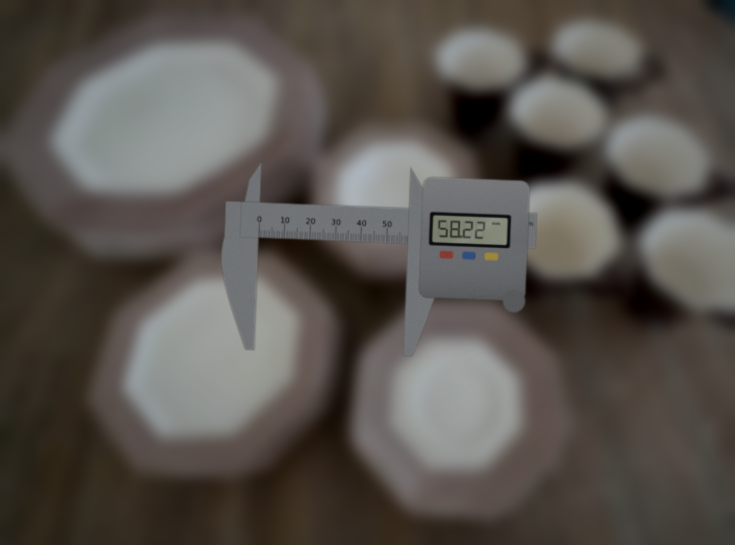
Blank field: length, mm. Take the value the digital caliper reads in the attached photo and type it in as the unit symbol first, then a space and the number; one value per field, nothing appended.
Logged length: mm 58.22
